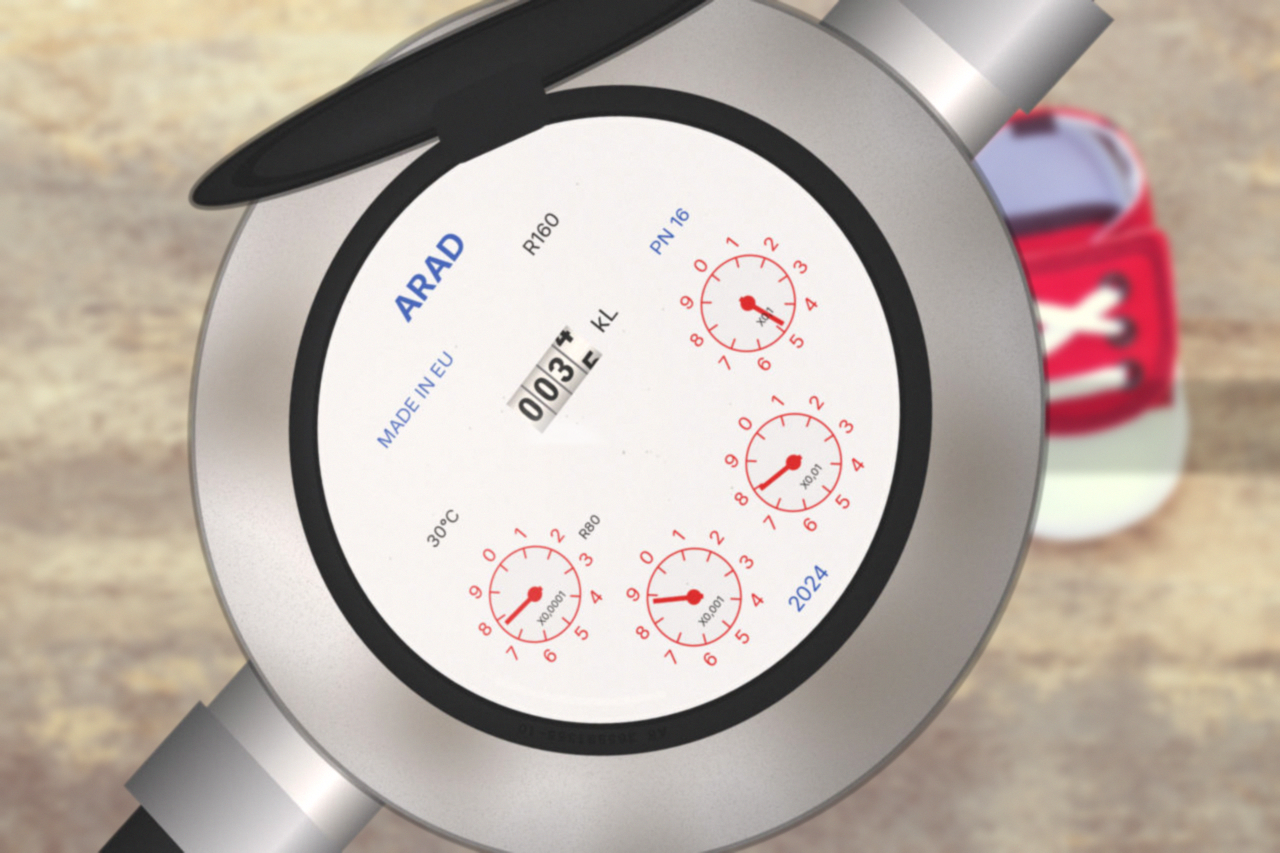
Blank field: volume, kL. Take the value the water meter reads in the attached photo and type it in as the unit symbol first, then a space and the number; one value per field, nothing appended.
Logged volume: kL 34.4787
